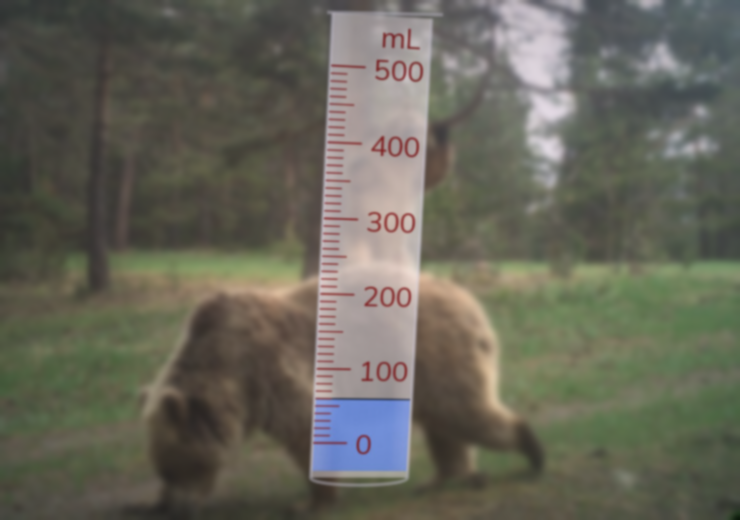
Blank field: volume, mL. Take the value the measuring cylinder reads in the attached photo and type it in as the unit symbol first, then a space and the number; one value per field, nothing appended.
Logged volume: mL 60
